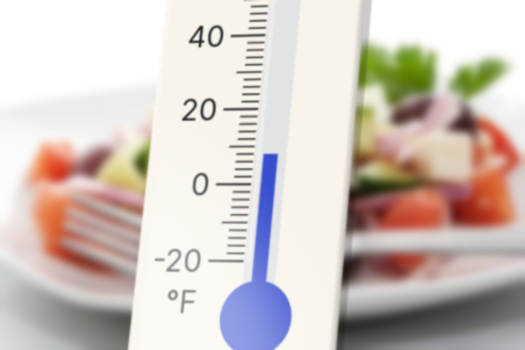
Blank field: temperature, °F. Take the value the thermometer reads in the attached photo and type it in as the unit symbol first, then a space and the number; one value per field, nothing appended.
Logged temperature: °F 8
